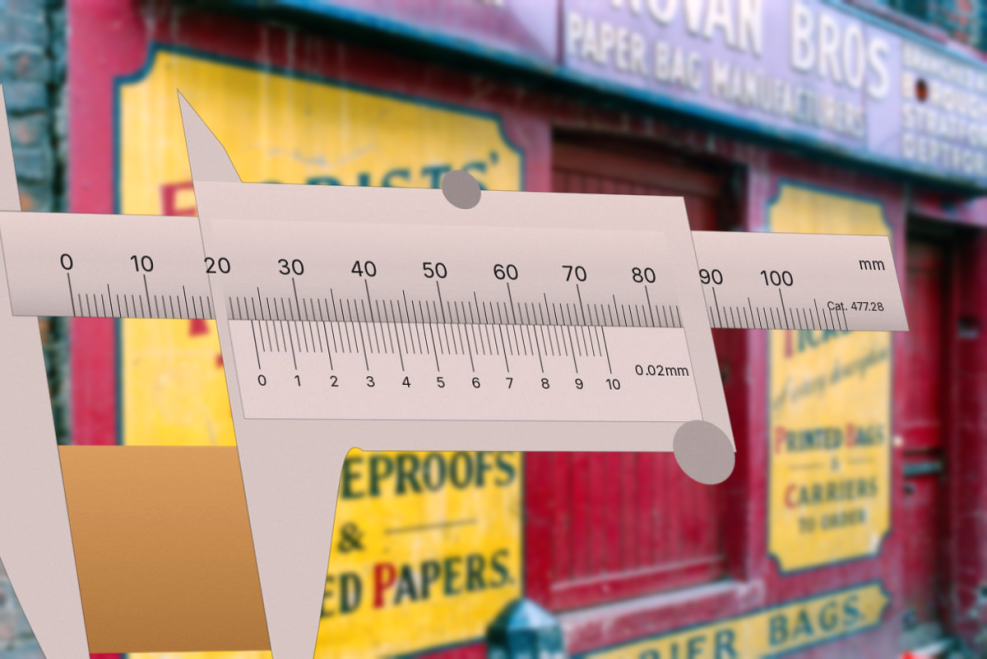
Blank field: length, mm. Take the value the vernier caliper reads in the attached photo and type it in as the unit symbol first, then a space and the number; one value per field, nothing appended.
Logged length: mm 23.4
